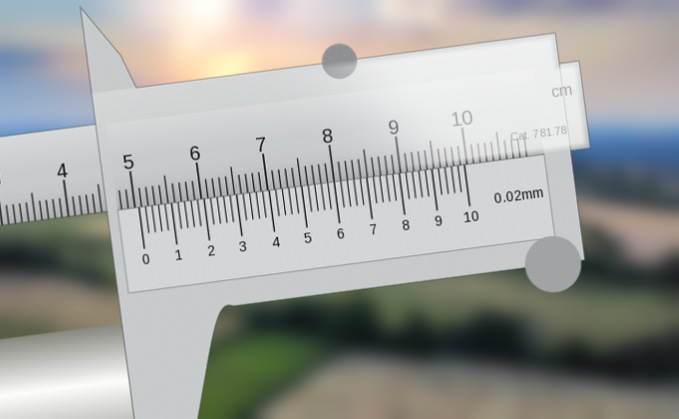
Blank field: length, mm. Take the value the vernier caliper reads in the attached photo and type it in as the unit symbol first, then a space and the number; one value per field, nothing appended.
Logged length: mm 50.6
